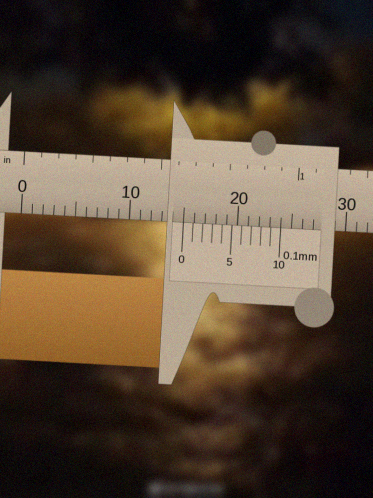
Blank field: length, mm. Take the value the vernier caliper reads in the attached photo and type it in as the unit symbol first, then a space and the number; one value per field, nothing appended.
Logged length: mm 15.0
